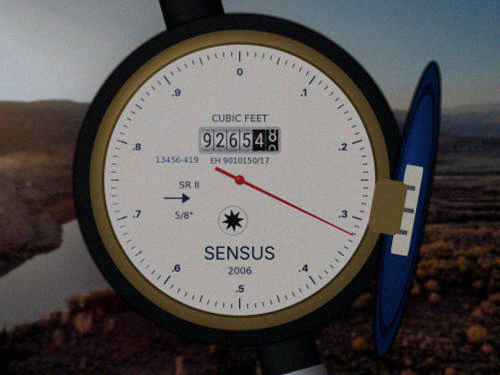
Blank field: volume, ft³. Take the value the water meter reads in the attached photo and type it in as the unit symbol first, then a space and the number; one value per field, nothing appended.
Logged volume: ft³ 926548.32
